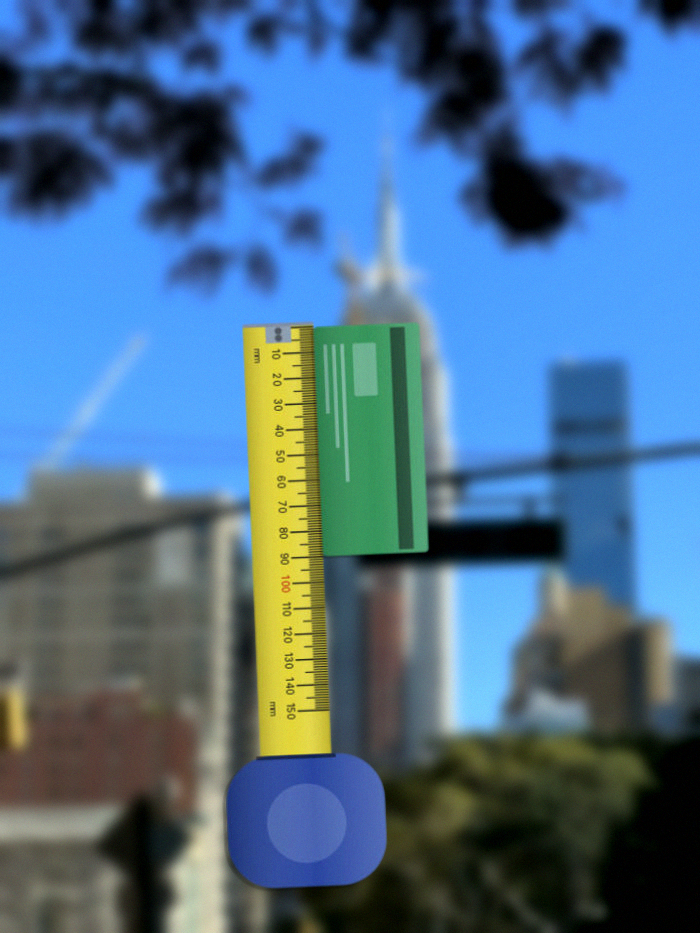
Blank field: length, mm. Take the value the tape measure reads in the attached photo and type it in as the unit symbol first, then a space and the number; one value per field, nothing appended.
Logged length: mm 90
